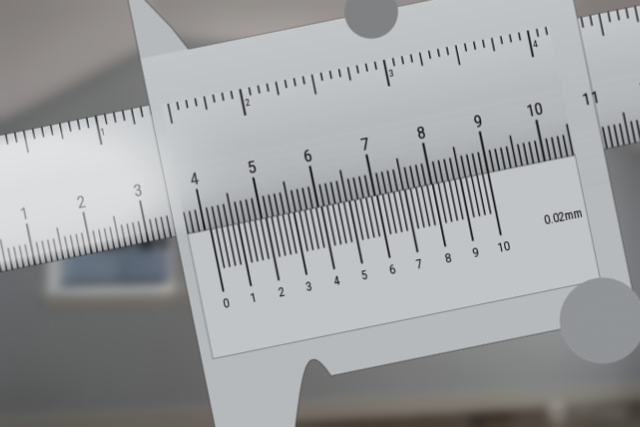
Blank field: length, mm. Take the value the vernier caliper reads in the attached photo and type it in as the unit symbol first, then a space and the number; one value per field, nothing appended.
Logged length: mm 41.0
